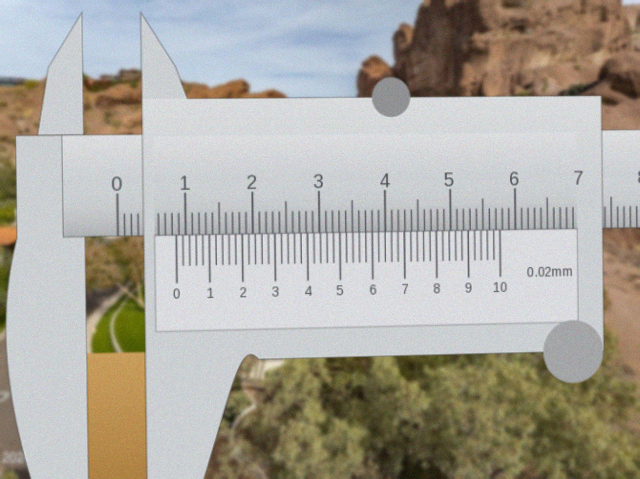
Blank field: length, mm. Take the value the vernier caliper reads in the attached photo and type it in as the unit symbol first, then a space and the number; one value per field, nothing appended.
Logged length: mm 8.6
